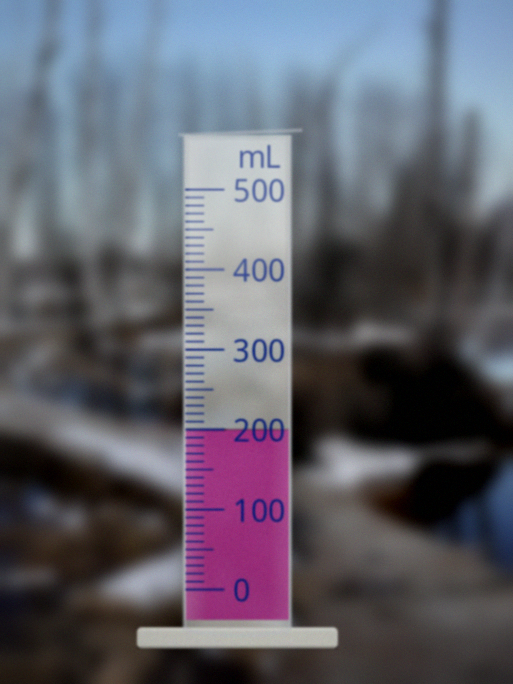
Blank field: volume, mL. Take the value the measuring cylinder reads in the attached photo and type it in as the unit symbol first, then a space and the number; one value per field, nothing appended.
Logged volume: mL 200
